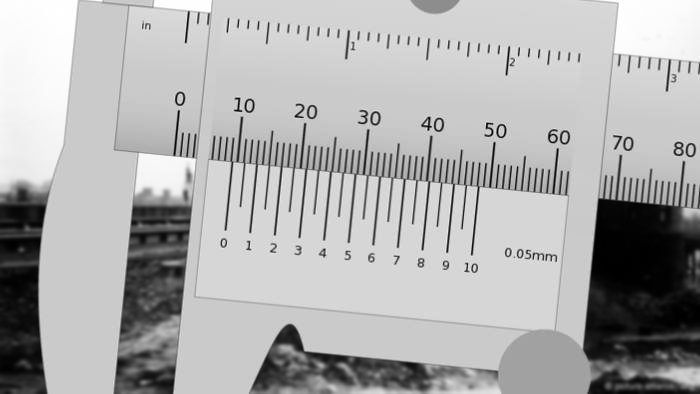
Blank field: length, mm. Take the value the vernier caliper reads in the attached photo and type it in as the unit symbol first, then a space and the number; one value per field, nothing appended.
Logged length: mm 9.2
